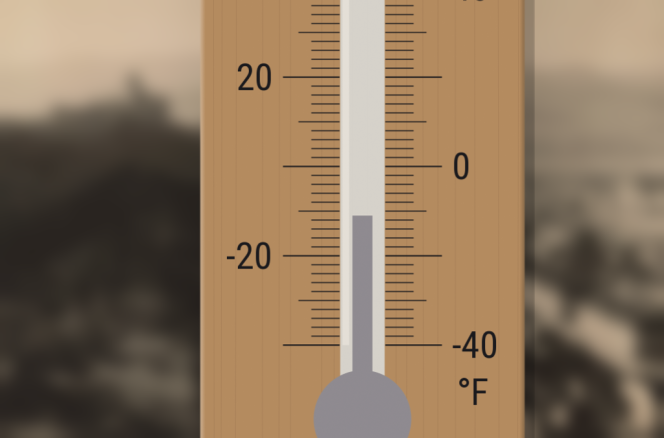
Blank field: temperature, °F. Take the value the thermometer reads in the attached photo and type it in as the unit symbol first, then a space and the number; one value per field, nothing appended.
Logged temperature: °F -11
